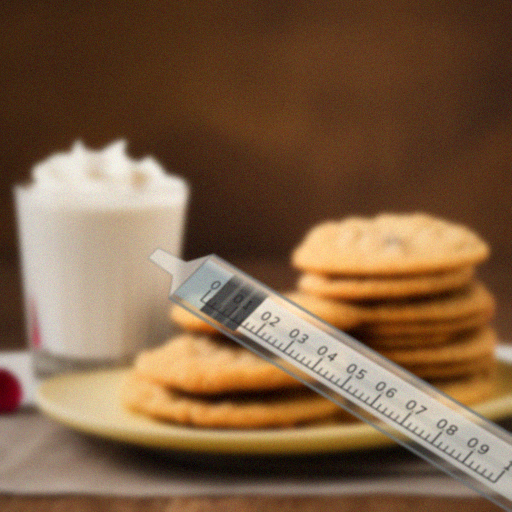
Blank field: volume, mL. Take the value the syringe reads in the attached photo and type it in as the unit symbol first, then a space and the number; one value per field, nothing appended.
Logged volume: mL 0.02
